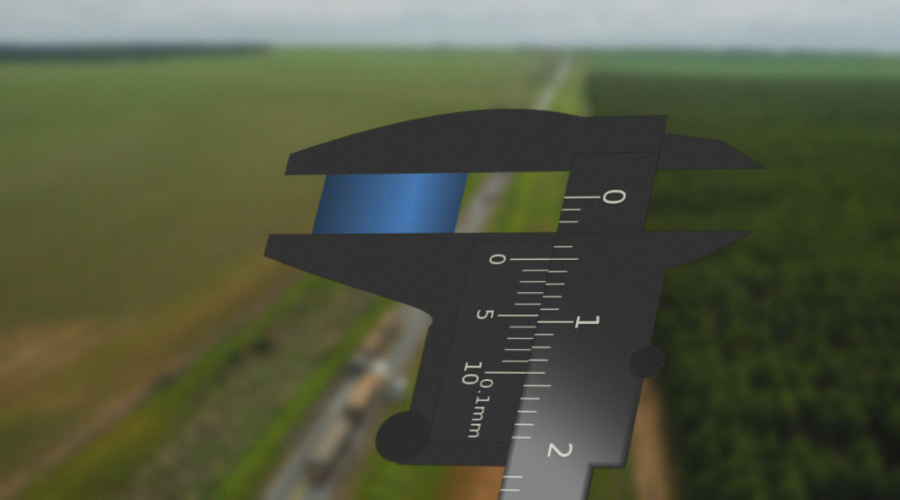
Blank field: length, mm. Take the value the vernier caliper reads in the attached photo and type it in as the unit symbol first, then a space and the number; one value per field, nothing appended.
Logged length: mm 5.0
